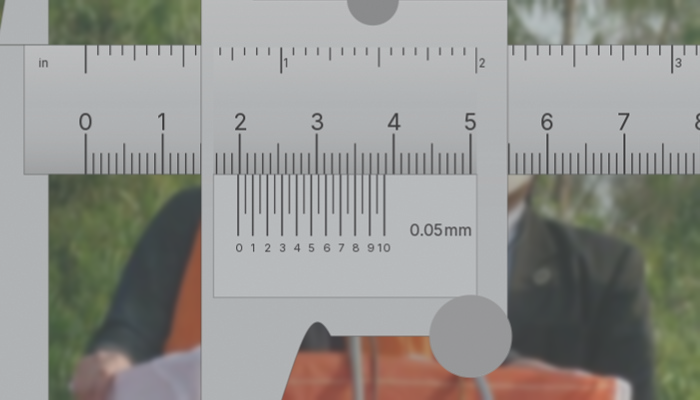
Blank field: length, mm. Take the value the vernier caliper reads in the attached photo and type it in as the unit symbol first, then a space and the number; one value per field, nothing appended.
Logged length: mm 19.8
